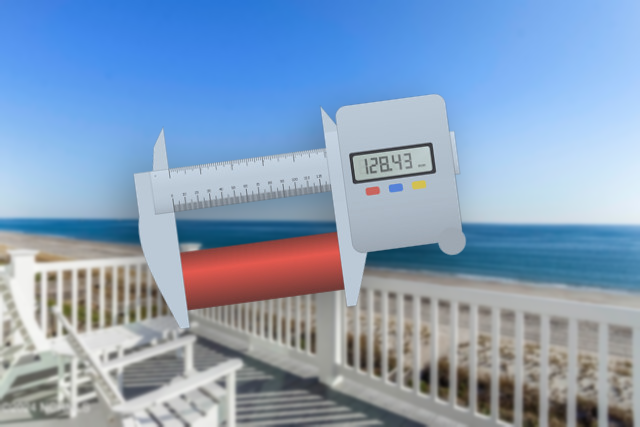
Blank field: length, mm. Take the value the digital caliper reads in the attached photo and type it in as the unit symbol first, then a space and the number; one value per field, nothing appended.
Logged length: mm 128.43
